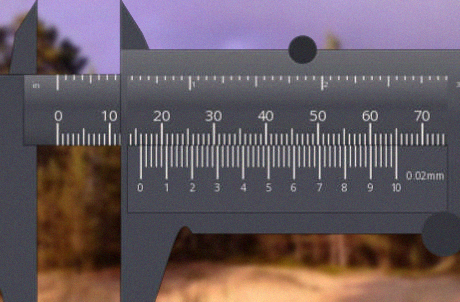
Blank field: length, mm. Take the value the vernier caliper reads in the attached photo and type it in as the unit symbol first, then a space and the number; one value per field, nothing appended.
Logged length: mm 16.0
